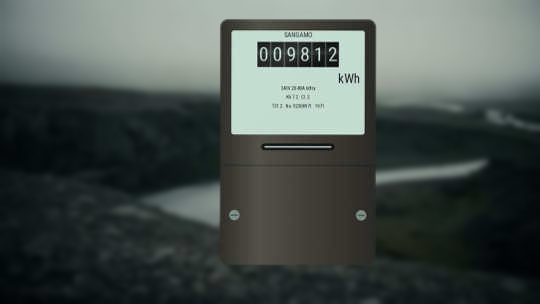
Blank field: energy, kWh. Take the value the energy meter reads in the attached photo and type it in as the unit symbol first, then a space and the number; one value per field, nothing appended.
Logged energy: kWh 9812
